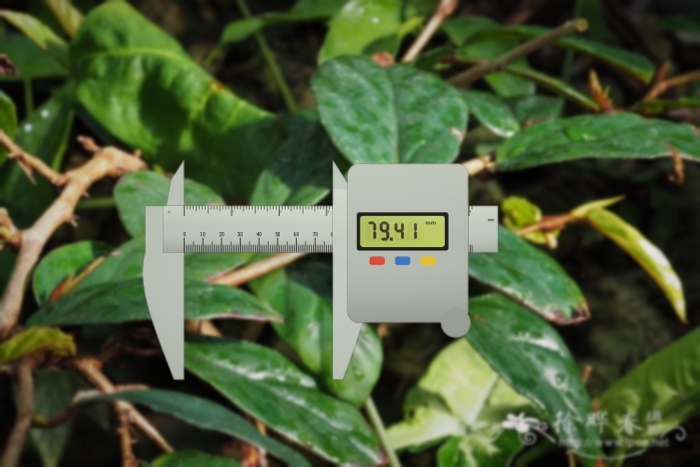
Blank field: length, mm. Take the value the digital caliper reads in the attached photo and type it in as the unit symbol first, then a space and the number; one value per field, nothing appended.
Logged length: mm 79.41
